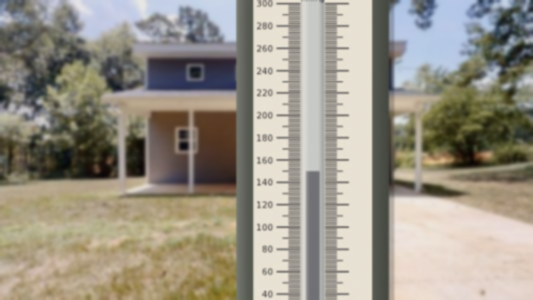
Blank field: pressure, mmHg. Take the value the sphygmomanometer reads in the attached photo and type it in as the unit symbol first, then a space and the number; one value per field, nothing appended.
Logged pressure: mmHg 150
